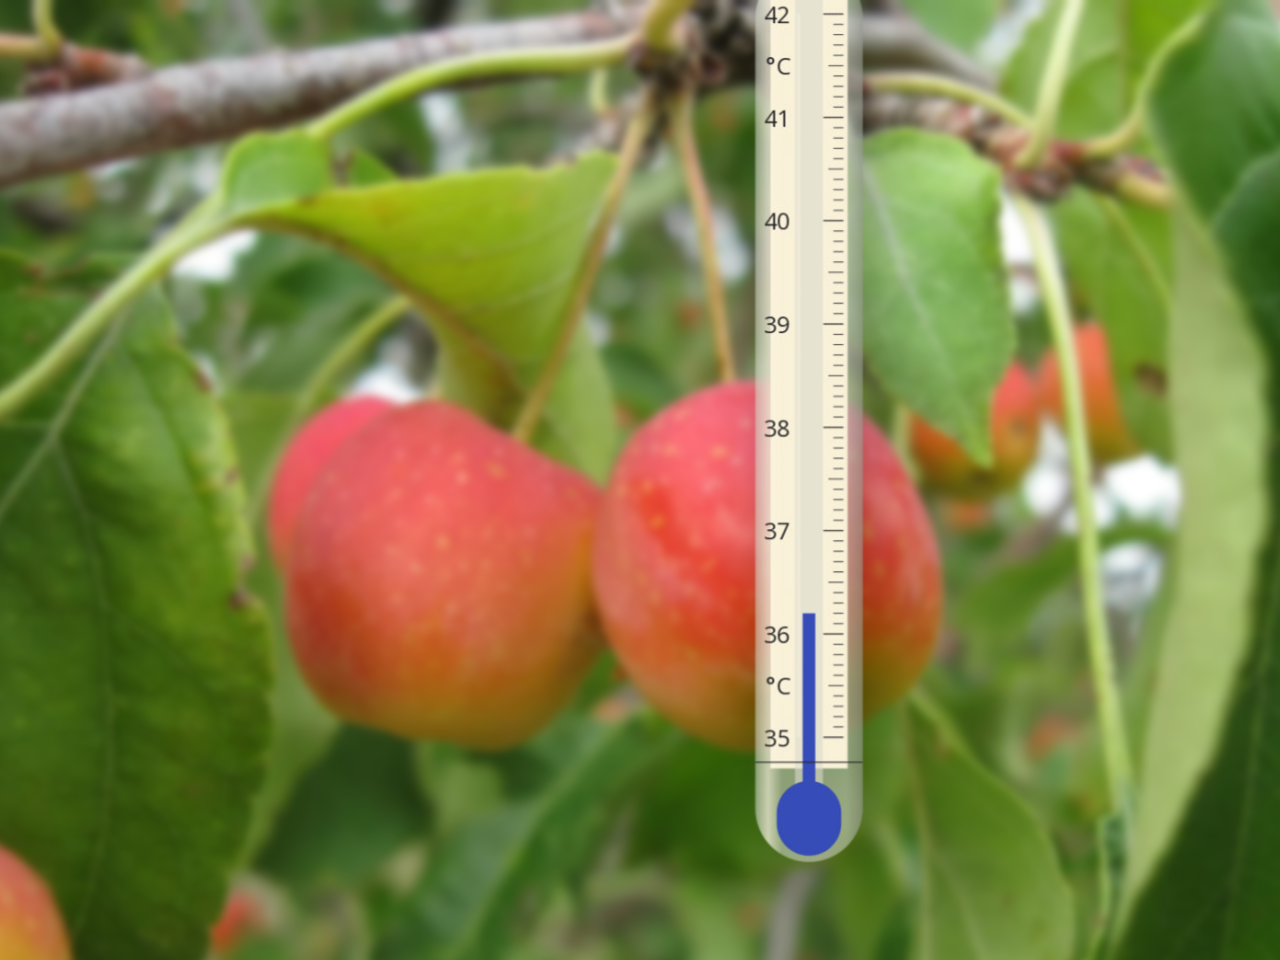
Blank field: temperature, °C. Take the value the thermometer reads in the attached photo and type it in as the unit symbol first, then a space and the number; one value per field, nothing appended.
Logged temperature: °C 36.2
